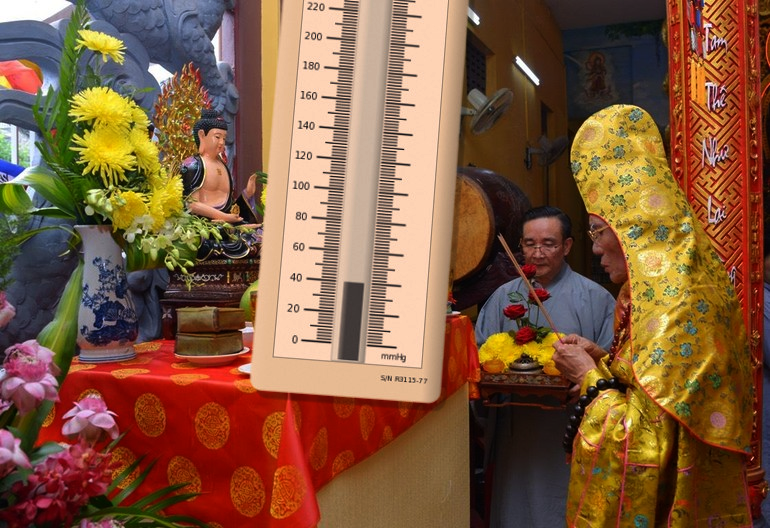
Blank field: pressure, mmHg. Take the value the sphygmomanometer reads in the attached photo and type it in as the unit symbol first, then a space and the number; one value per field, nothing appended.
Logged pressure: mmHg 40
